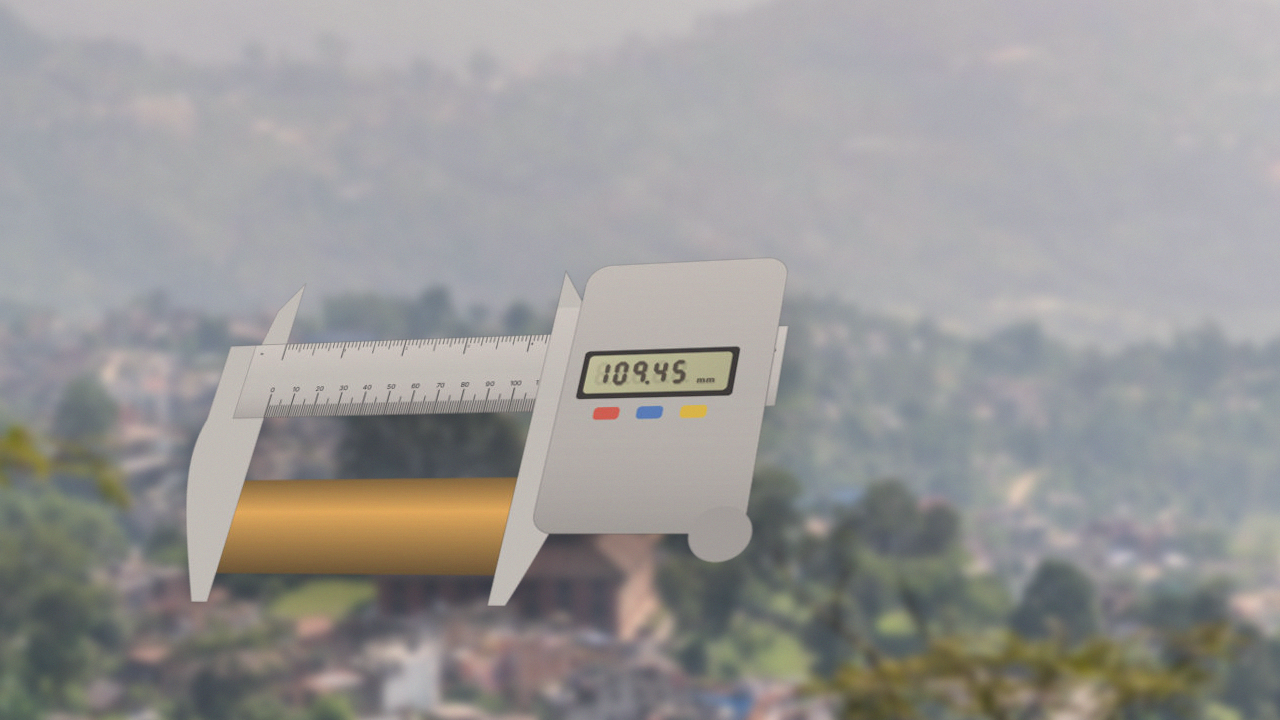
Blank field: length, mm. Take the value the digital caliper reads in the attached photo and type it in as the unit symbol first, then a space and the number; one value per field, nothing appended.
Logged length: mm 109.45
